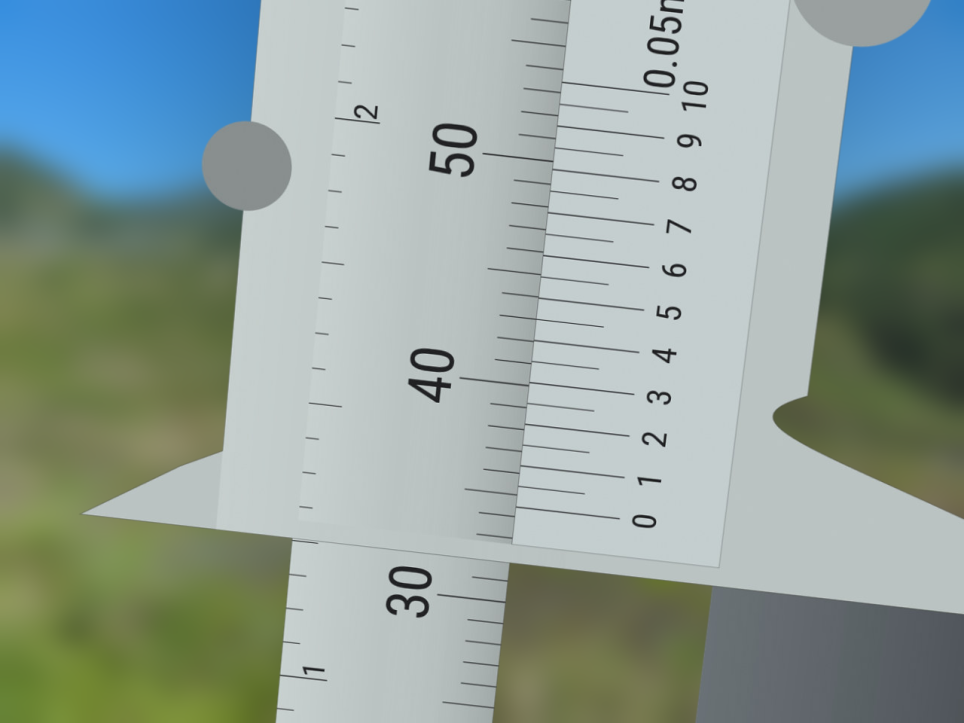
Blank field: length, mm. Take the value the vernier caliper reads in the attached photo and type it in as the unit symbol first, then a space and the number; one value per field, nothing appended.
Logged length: mm 34.45
